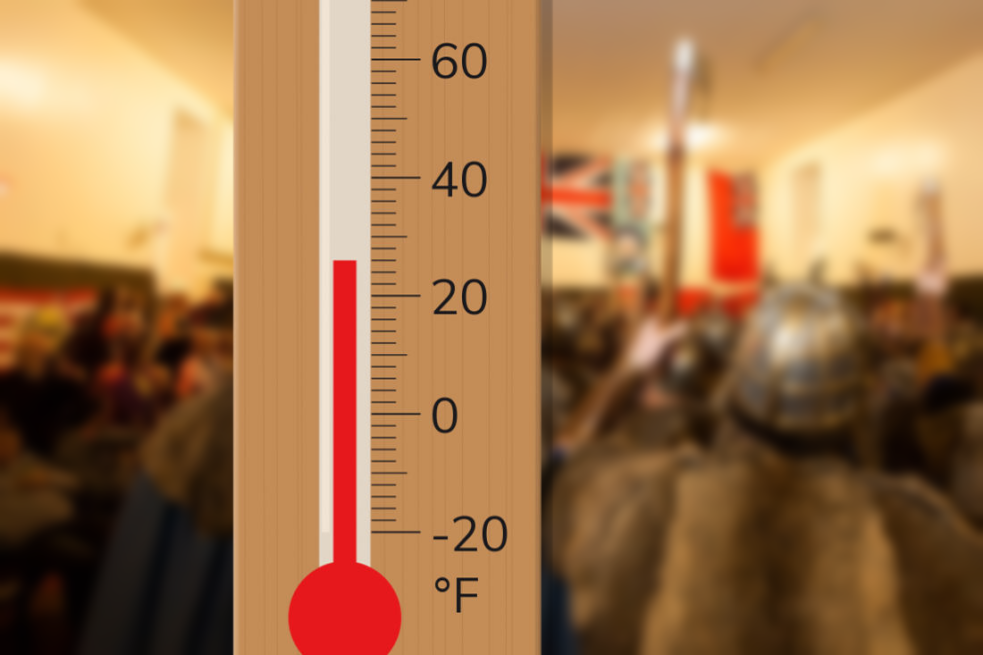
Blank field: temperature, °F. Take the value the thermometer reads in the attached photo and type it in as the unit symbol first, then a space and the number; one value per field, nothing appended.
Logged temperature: °F 26
